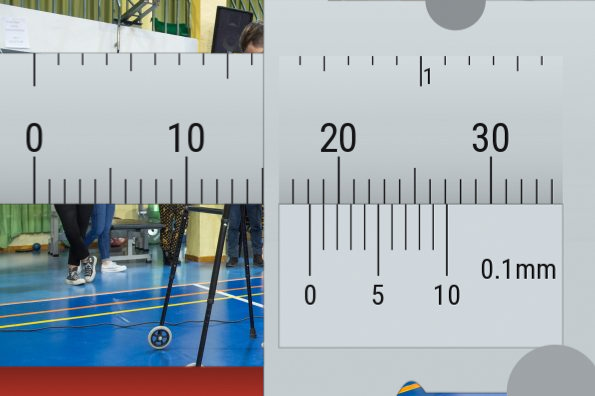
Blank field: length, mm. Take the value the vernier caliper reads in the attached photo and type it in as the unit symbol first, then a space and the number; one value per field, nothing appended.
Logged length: mm 18.1
